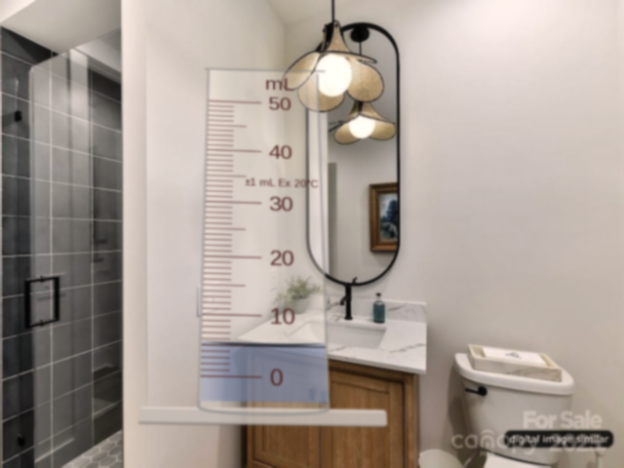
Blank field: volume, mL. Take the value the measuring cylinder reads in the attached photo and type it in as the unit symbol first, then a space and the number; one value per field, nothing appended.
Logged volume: mL 5
